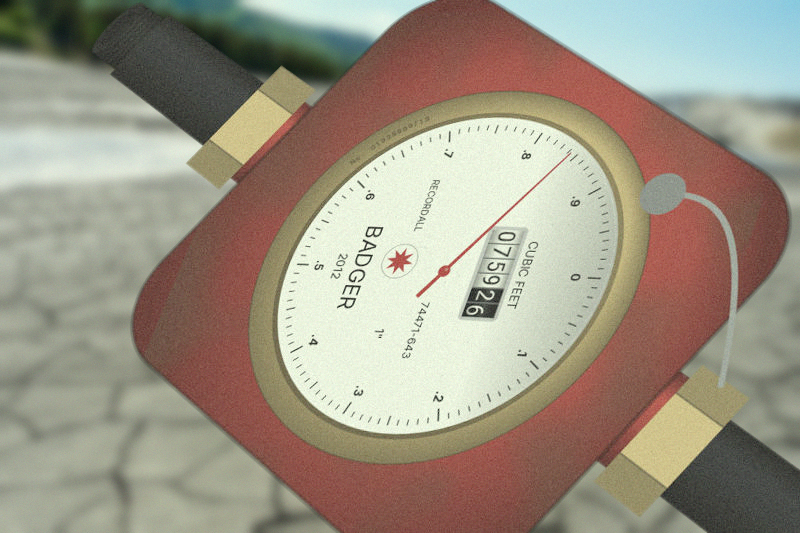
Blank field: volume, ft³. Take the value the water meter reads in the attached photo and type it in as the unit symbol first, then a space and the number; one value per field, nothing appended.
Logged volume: ft³ 75925.84
